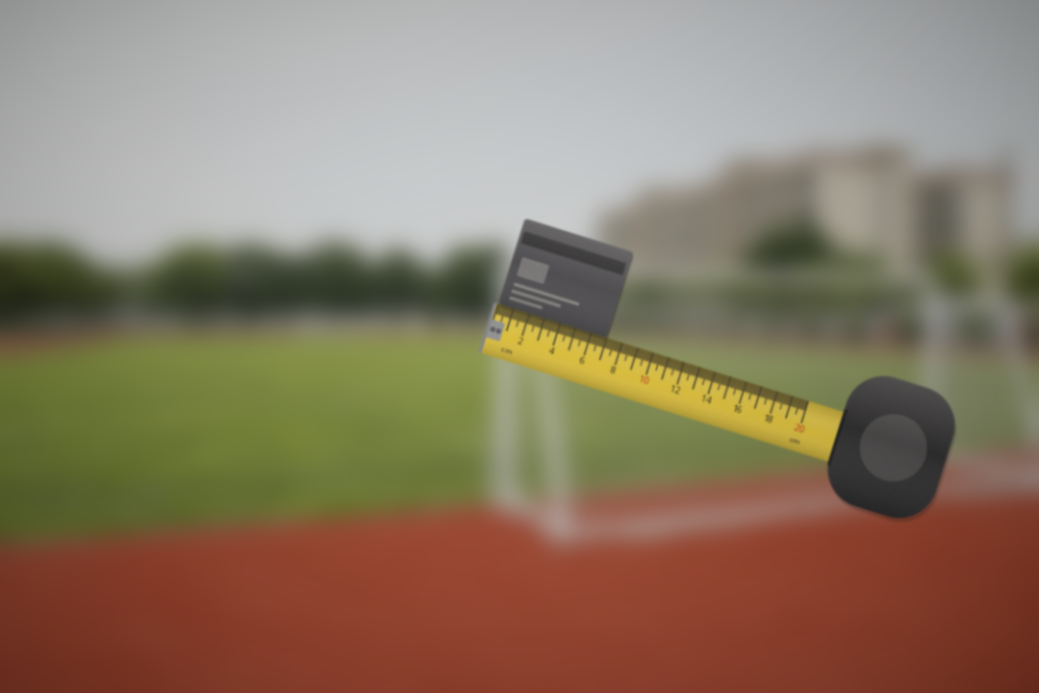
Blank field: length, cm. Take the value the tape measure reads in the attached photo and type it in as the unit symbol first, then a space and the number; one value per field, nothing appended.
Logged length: cm 7
